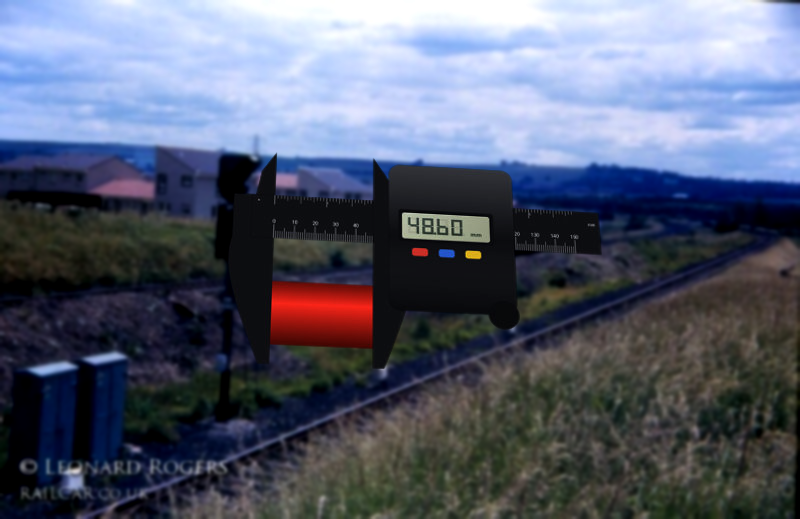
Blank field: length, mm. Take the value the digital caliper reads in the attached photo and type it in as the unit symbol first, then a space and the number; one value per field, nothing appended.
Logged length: mm 48.60
